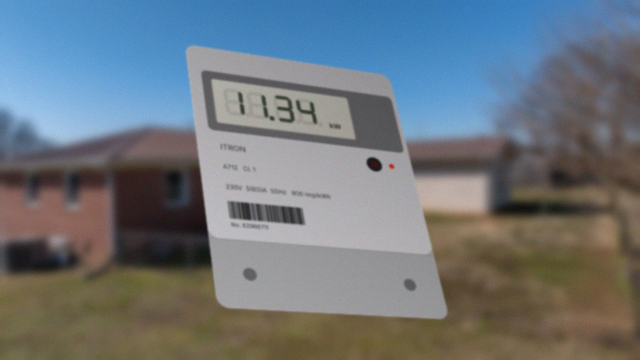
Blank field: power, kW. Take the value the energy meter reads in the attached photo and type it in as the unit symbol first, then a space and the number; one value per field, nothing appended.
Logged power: kW 11.34
